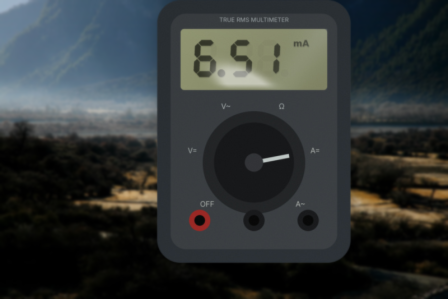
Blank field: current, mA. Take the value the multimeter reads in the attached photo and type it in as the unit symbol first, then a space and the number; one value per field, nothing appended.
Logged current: mA 6.51
